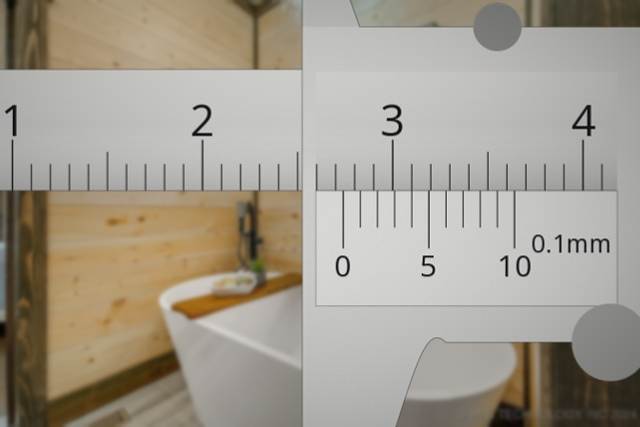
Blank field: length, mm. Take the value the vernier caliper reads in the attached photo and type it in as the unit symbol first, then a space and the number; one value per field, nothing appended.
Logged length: mm 27.4
